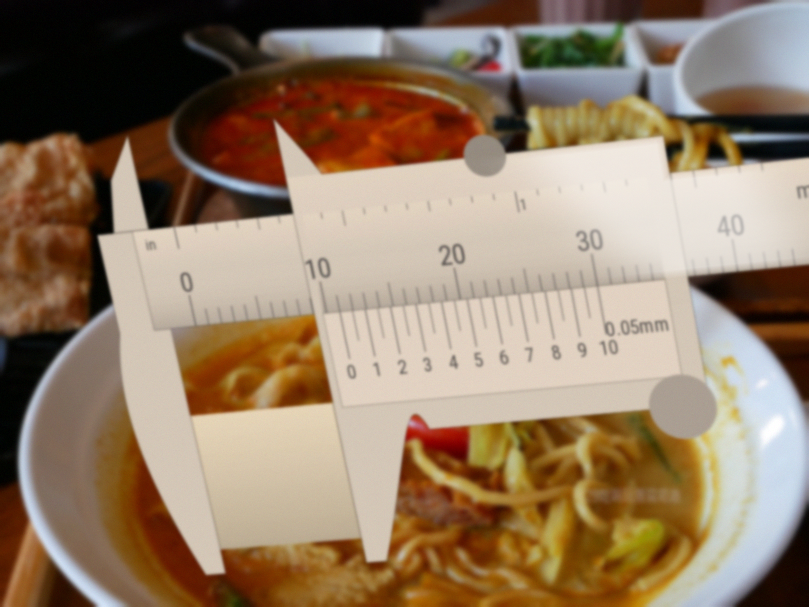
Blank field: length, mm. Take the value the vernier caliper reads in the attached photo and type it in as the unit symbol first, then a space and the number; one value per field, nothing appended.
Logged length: mm 11.0
